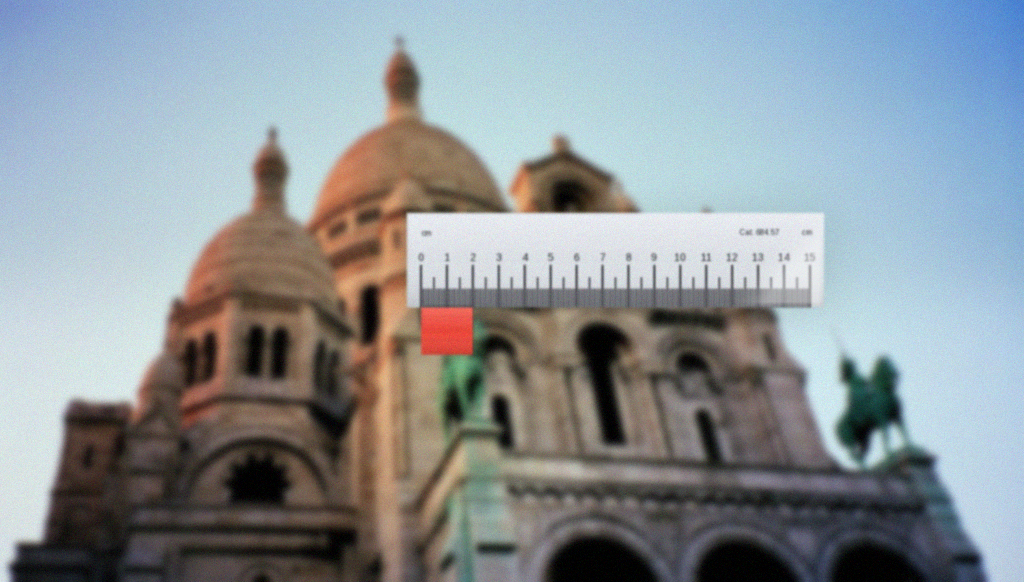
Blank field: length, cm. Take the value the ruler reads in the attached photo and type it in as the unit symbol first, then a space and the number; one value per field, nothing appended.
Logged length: cm 2
